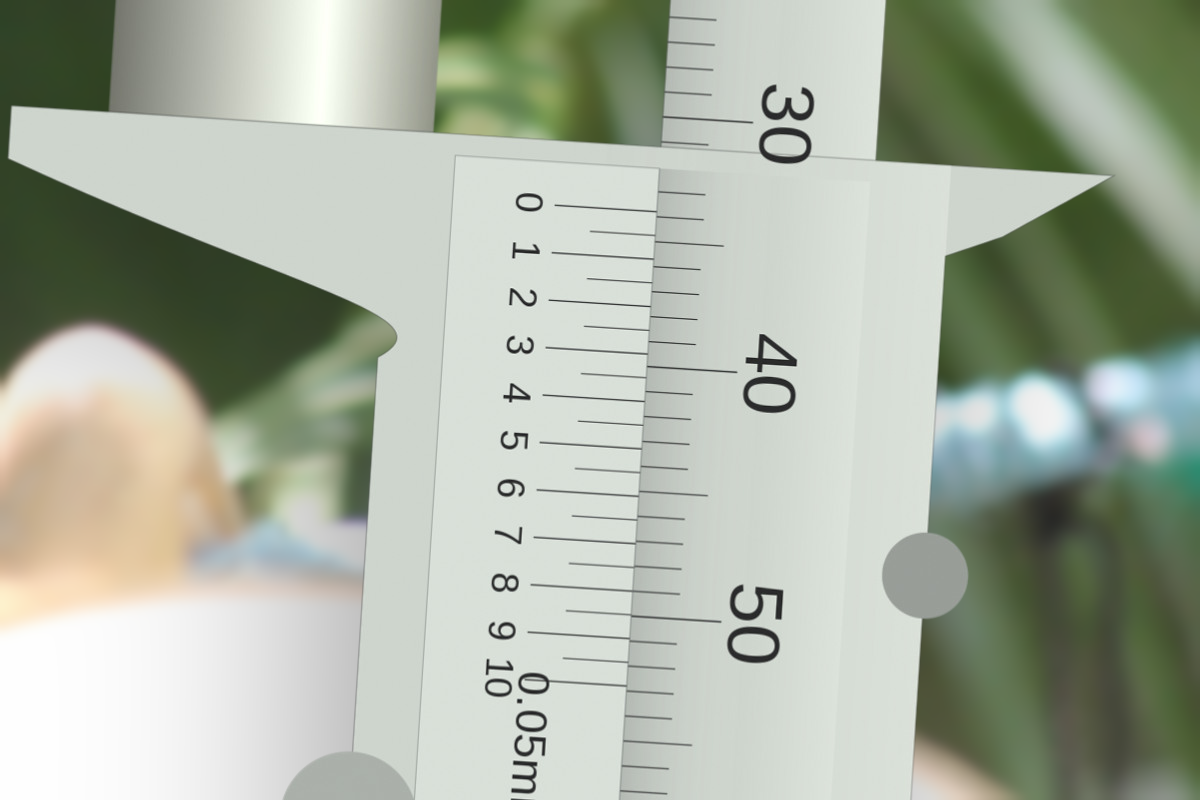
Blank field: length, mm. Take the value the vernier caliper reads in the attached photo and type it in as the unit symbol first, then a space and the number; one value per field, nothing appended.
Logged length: mm 33.80
